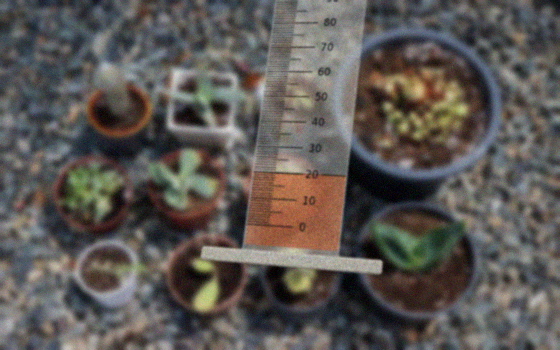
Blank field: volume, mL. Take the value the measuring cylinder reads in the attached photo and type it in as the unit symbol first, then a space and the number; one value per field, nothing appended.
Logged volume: mL 20
